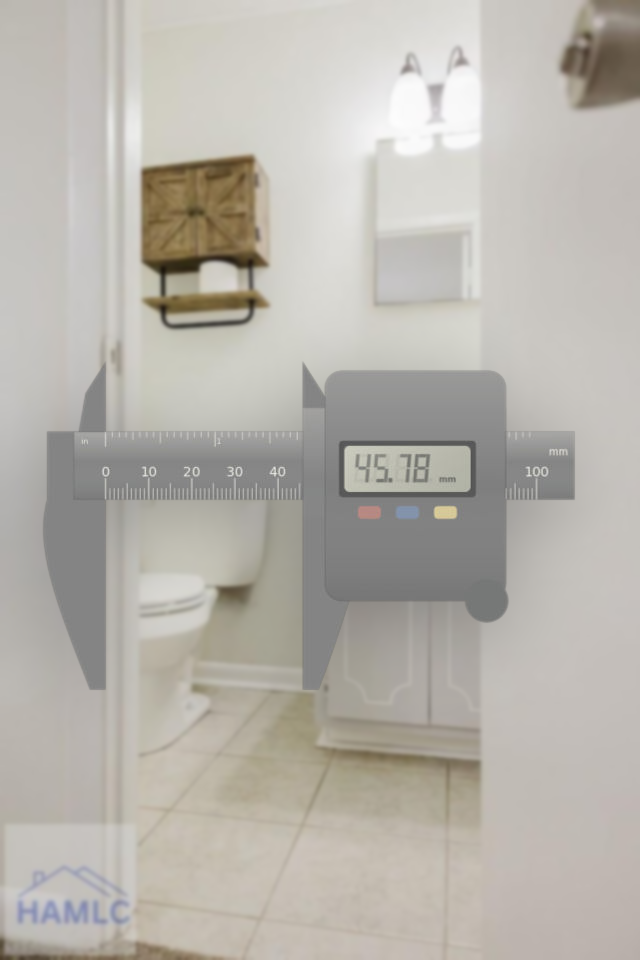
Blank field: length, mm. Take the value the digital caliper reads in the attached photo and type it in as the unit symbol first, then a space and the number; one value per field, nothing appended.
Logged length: mm 45.78
